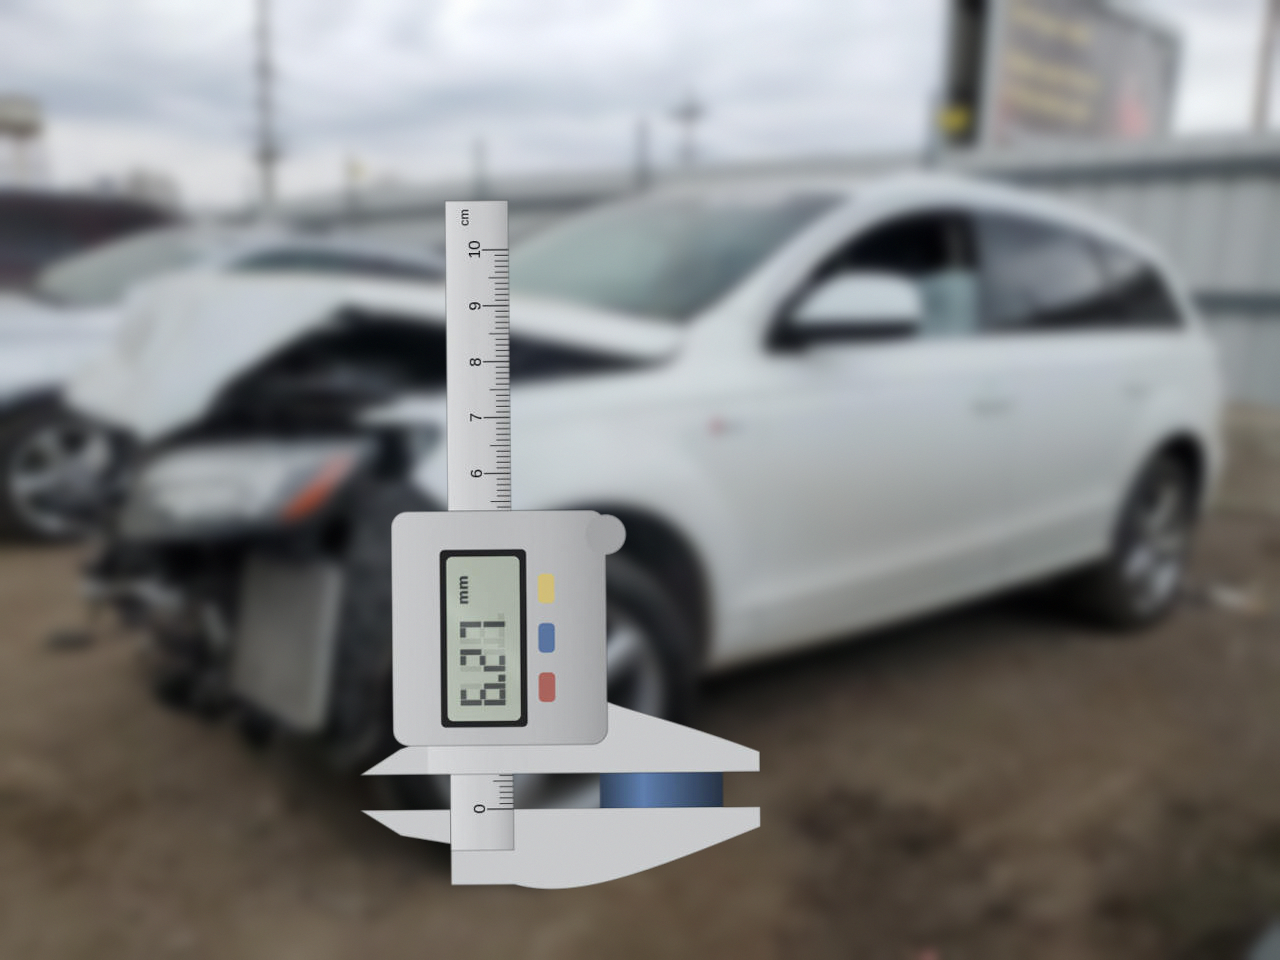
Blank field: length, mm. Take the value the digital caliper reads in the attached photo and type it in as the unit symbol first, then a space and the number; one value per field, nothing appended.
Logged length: mm 6.27
